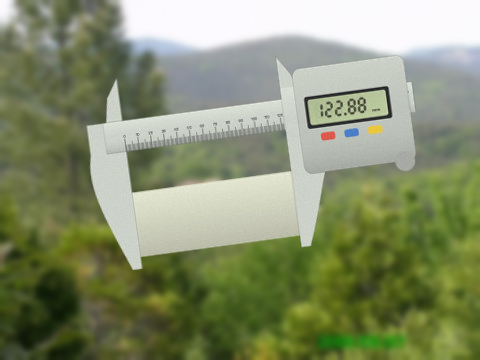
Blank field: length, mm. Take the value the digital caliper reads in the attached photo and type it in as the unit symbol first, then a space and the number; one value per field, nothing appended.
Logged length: mm 122.88
